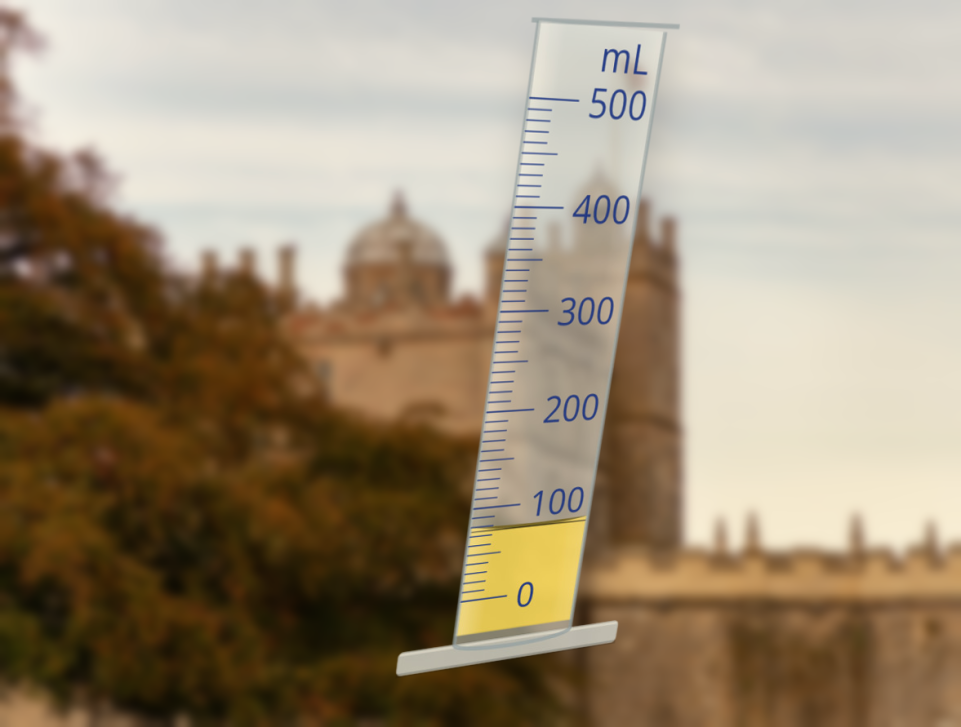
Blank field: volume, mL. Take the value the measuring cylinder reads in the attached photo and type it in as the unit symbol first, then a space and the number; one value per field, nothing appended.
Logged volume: mL 75
